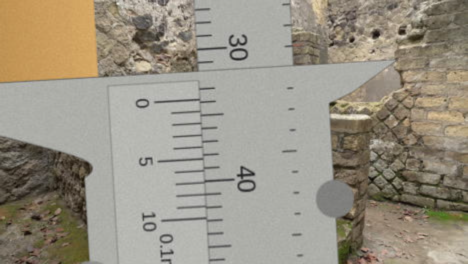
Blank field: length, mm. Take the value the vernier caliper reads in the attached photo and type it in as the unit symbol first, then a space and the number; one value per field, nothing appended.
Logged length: mm 33.8
